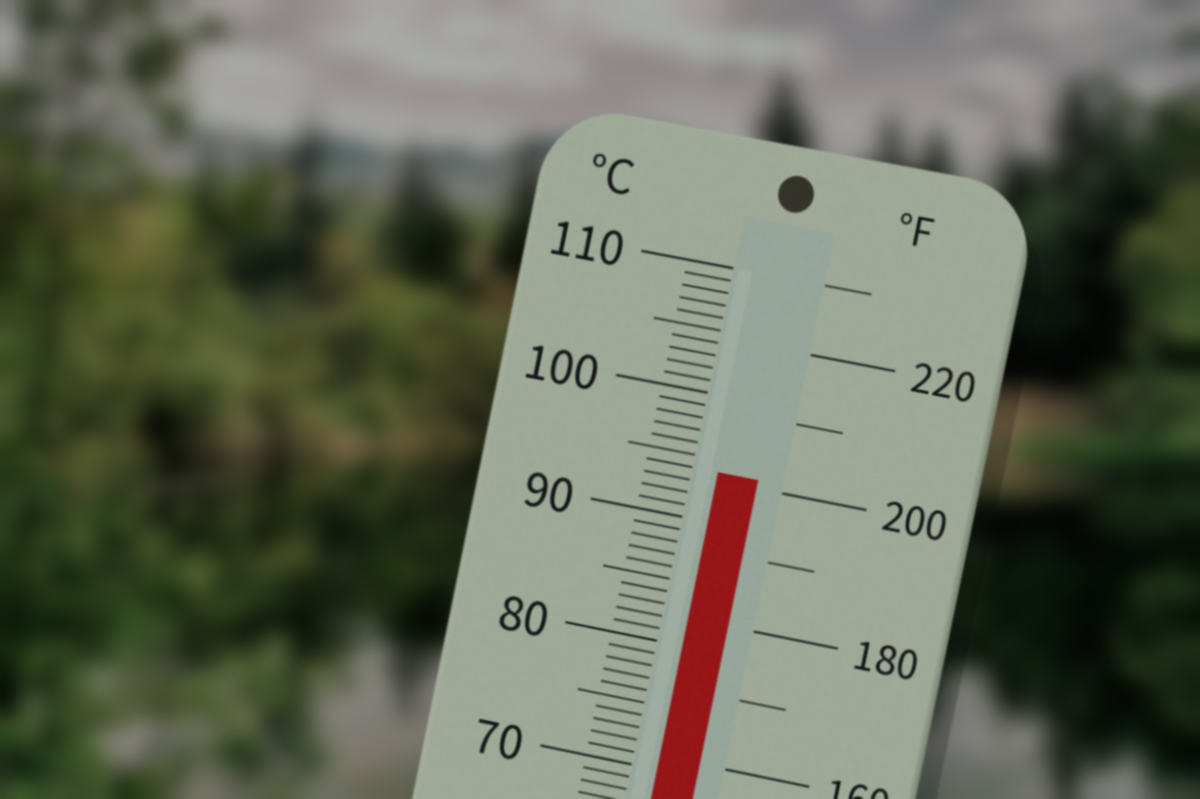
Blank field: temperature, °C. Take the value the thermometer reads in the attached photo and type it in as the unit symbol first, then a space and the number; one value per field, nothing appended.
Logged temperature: °C 94
